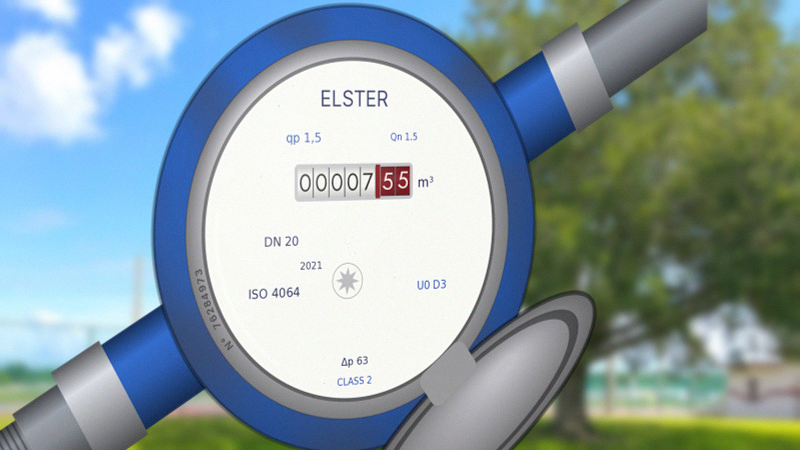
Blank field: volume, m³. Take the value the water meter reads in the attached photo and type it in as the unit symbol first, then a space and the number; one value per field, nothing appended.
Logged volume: m³ 7.55
